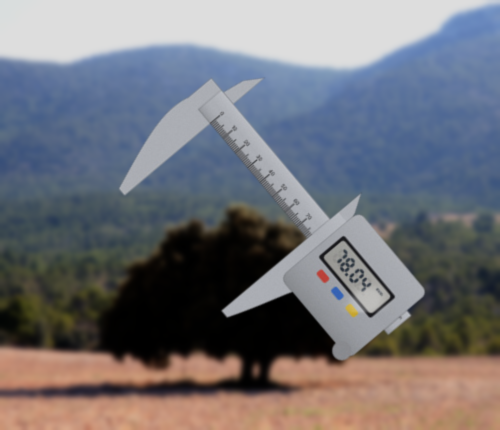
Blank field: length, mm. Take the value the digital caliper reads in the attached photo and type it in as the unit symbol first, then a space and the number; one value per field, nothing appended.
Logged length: mm 78.04
